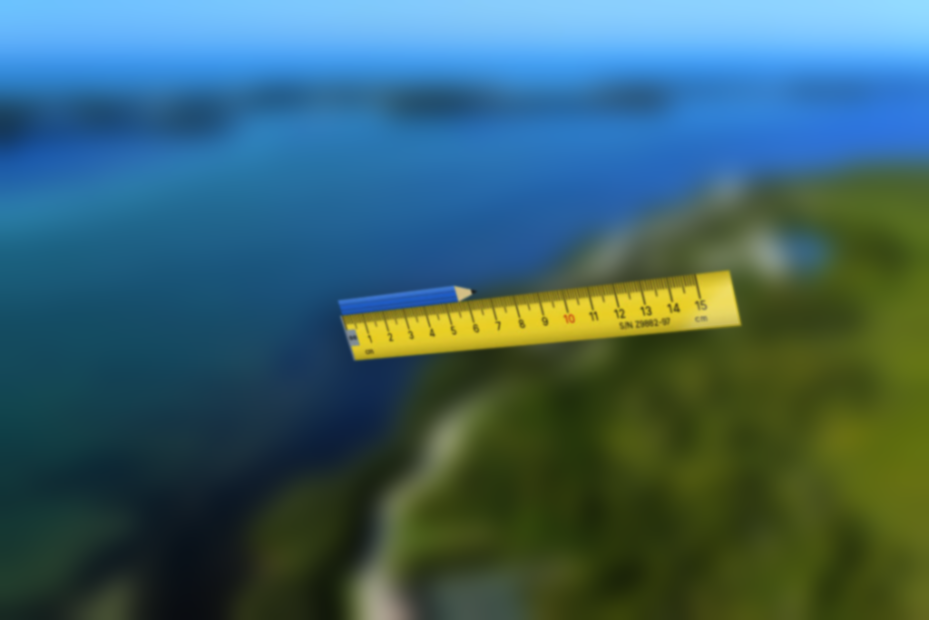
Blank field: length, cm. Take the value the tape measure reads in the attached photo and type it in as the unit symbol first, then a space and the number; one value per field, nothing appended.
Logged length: cm 6.5
